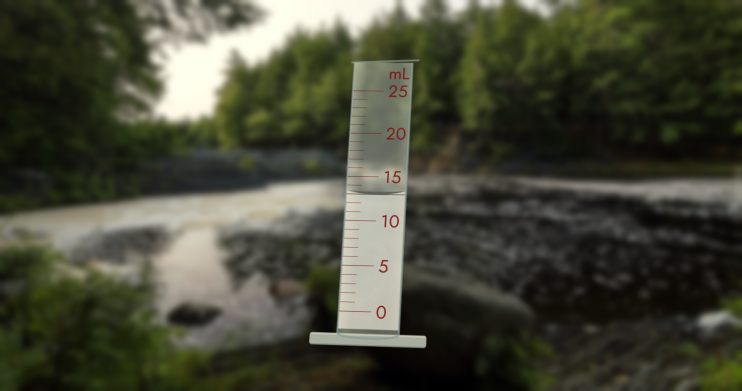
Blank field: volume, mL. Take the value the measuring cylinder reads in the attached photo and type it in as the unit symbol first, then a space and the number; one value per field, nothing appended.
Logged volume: mL 13
